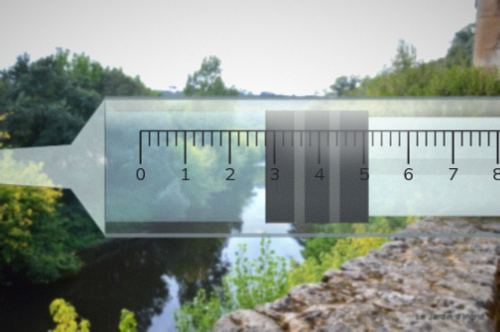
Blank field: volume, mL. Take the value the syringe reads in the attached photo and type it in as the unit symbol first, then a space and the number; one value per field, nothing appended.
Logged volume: mL 2.8
